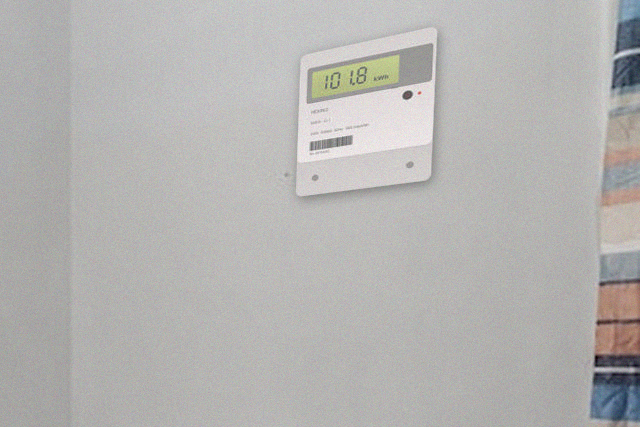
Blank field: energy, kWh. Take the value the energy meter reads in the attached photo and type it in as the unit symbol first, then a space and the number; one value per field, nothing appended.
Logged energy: kWh 101.8
